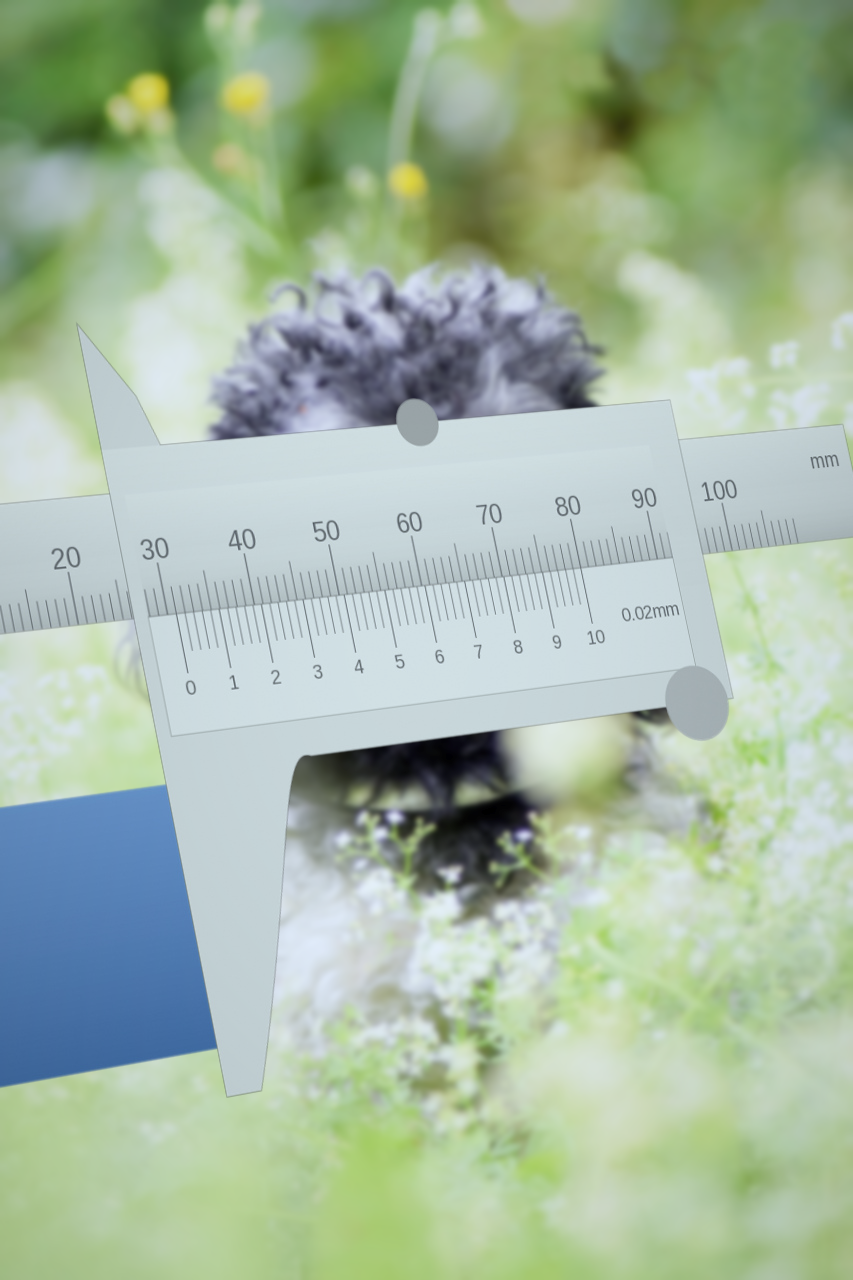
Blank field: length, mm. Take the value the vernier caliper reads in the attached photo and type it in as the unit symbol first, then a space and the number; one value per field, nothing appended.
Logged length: mm 31.0
